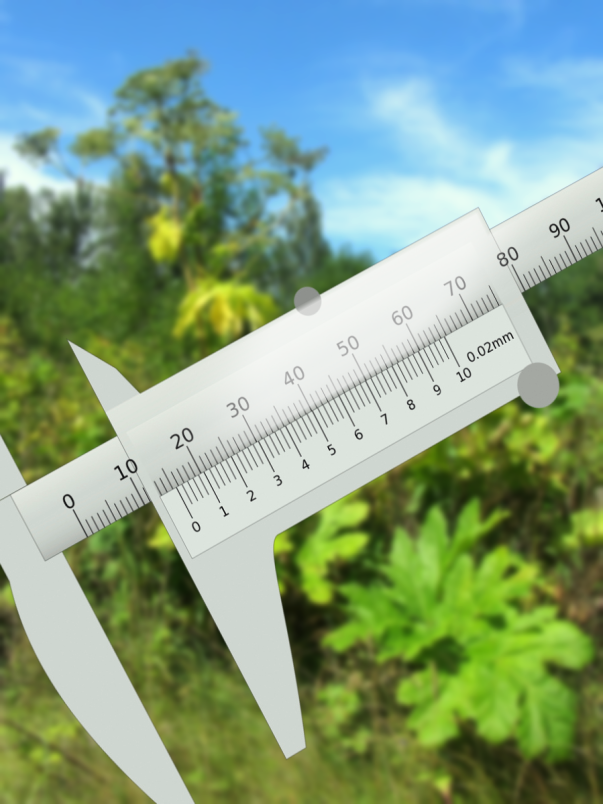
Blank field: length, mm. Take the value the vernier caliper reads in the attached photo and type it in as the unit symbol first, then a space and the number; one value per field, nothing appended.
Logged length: mm 15.6
